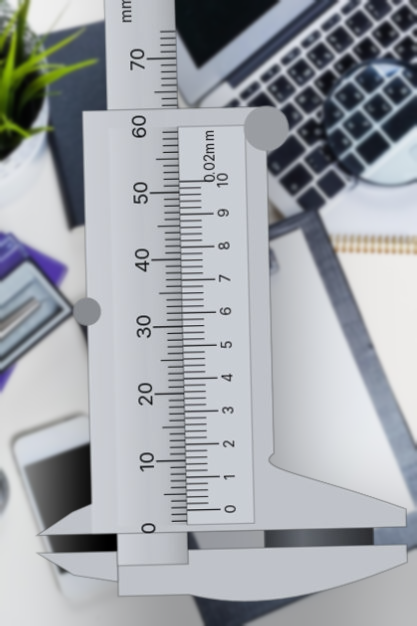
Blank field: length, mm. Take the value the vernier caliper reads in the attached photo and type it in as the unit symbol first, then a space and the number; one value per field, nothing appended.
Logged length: mm 2.6
